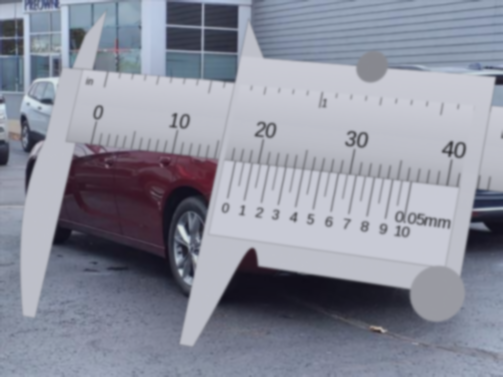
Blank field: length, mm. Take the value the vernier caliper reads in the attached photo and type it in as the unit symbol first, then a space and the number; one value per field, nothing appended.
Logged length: mm 17.4
